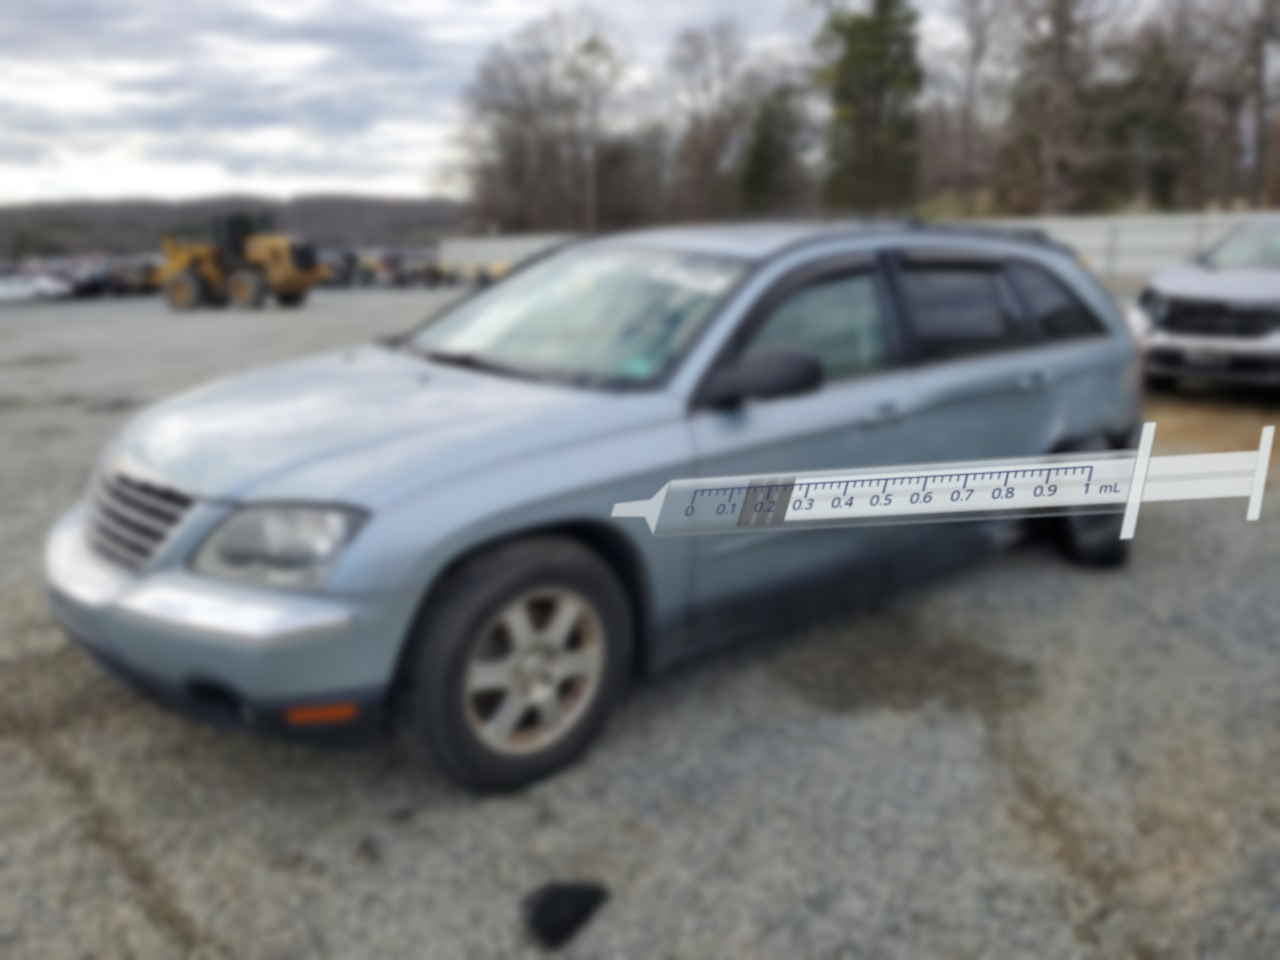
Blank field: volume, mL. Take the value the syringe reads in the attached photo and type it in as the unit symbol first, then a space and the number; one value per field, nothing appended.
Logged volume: mL 0.14
